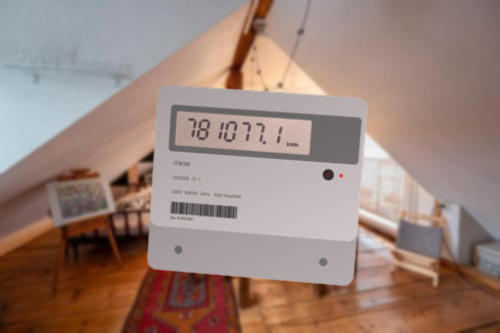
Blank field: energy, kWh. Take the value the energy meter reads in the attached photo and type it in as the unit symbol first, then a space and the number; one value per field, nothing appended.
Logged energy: kWh 781077.1
